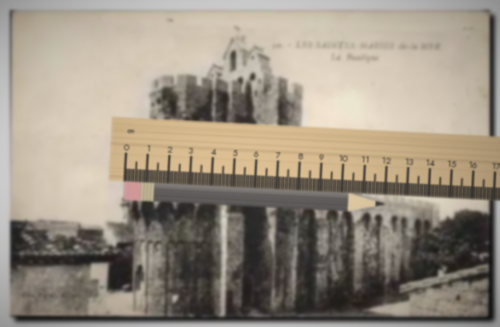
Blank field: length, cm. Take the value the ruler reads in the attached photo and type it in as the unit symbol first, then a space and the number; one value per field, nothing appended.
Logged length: cm 12
